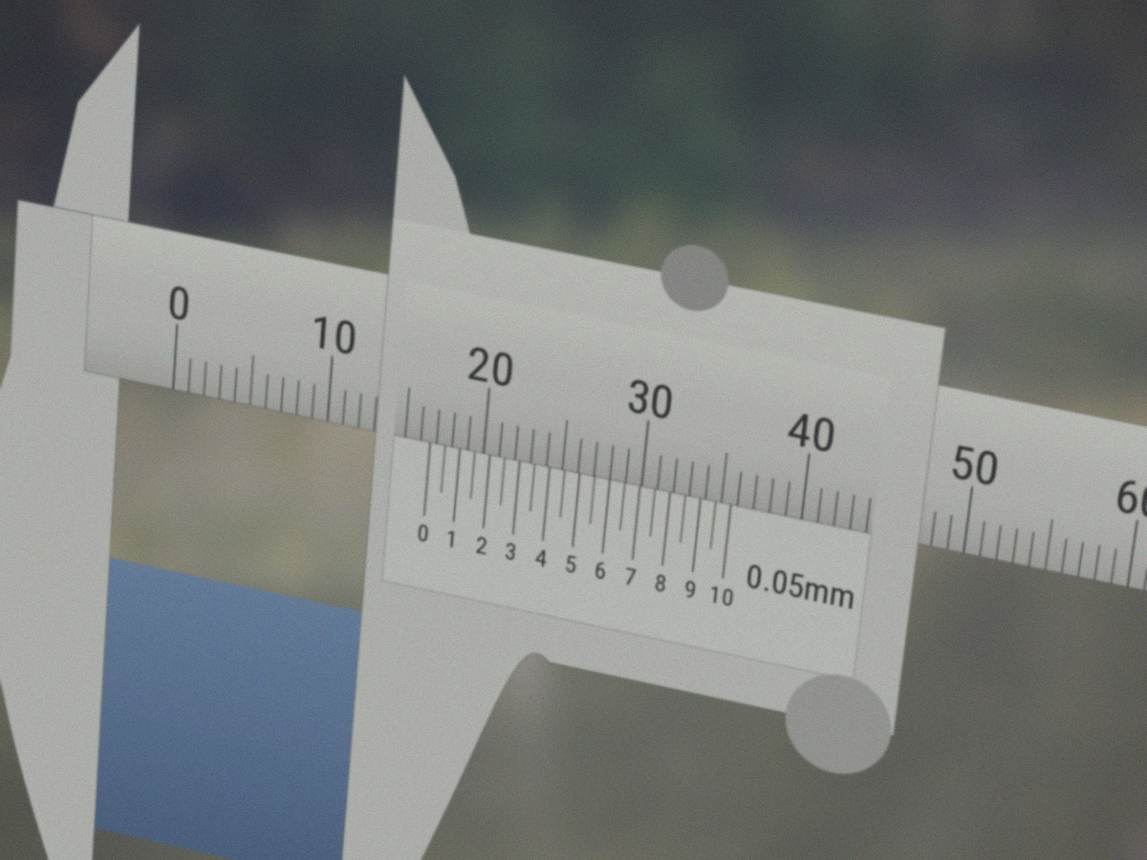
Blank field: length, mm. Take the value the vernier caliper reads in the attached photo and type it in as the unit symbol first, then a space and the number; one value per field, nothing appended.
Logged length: mm 16.6
